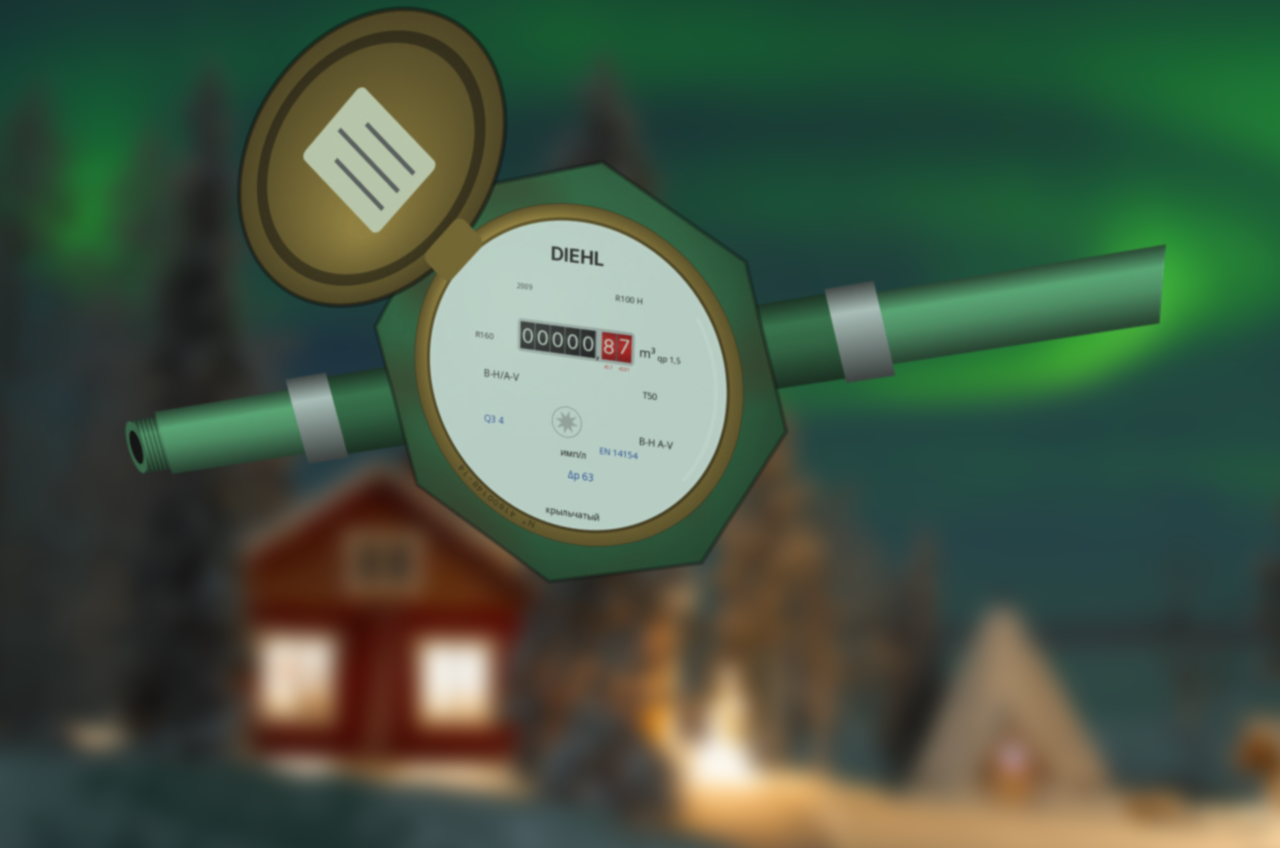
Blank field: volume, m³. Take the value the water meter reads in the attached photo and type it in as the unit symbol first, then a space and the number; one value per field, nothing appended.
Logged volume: m³ 0.87
